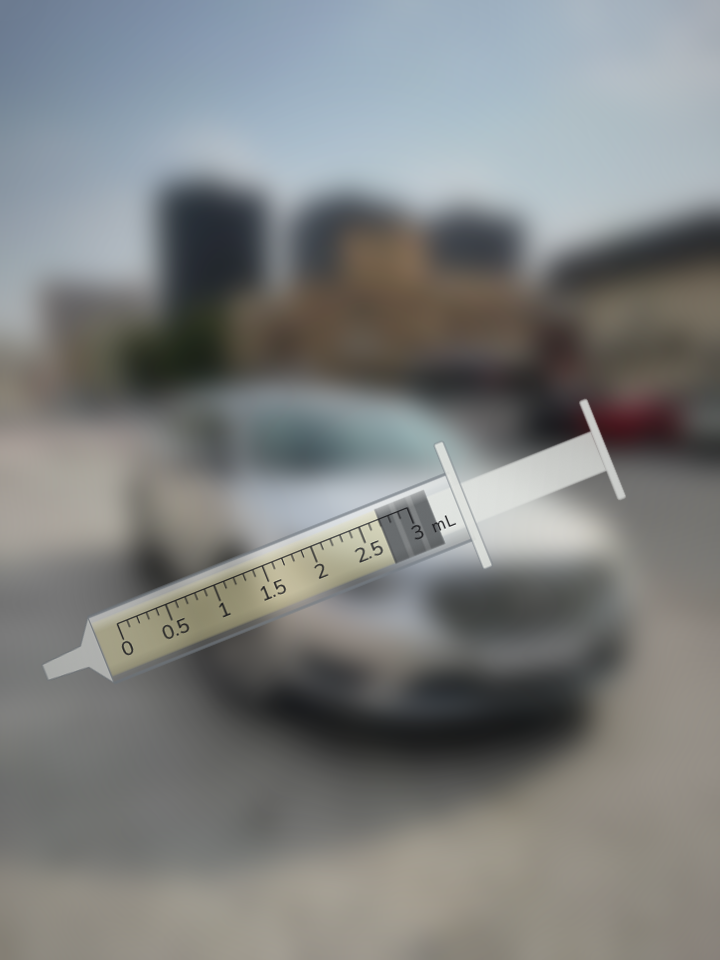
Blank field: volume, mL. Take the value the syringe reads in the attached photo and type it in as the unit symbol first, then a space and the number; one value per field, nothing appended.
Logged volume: mL 2.7
